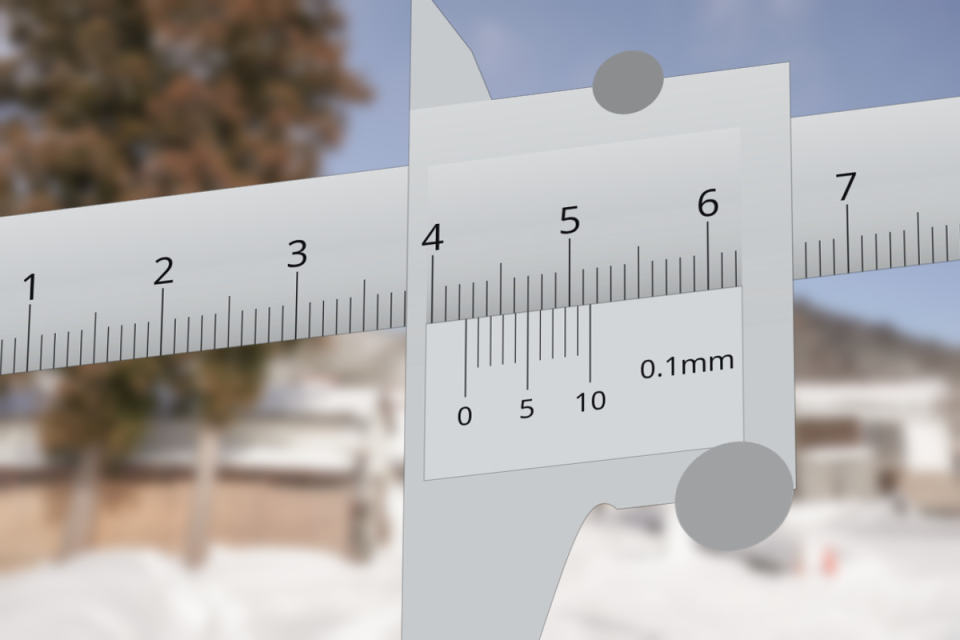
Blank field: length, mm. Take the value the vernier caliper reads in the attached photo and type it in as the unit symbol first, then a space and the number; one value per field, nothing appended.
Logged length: mm 42.5
